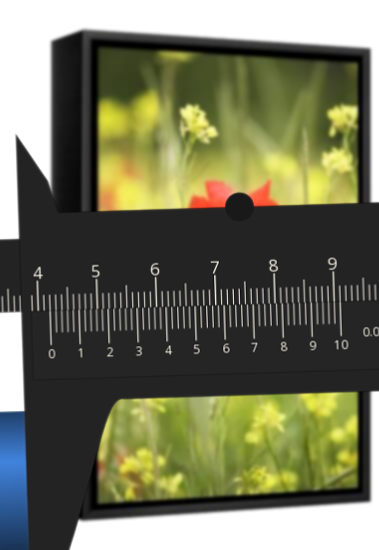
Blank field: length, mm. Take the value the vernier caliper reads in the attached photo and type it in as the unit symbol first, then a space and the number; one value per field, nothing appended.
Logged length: mm 42.0
